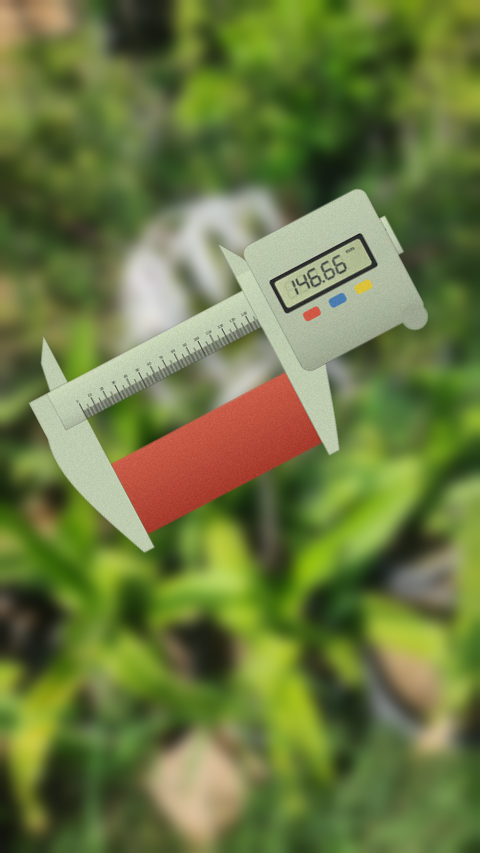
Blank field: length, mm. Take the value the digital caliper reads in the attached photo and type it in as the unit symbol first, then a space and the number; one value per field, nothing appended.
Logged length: mm 146.66
